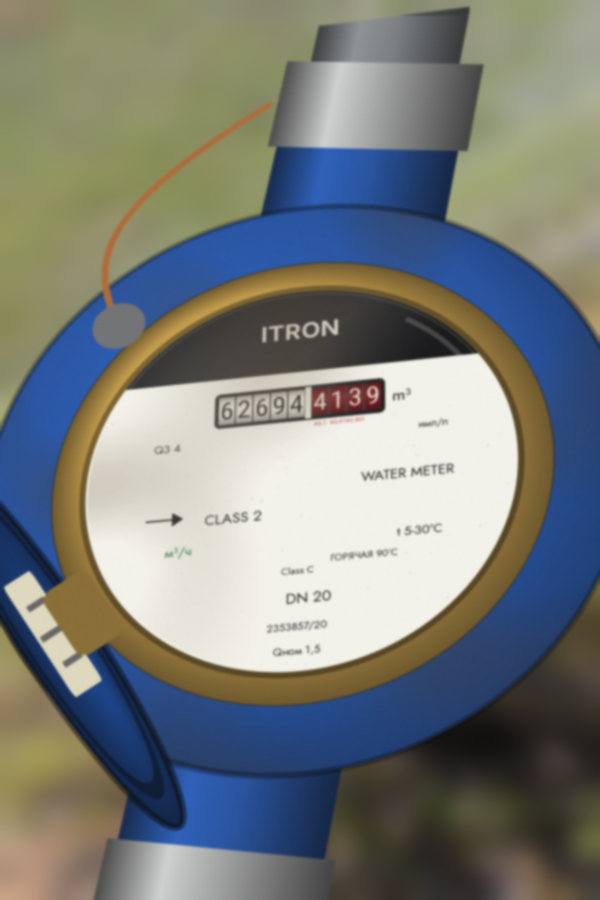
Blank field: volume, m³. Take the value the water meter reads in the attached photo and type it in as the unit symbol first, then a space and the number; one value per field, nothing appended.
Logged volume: m³ 62694.4139
